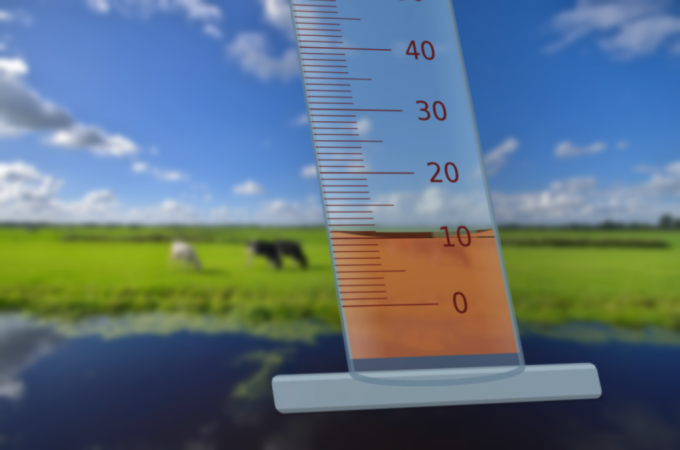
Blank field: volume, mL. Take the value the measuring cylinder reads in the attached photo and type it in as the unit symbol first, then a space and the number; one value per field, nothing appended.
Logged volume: mL 10
